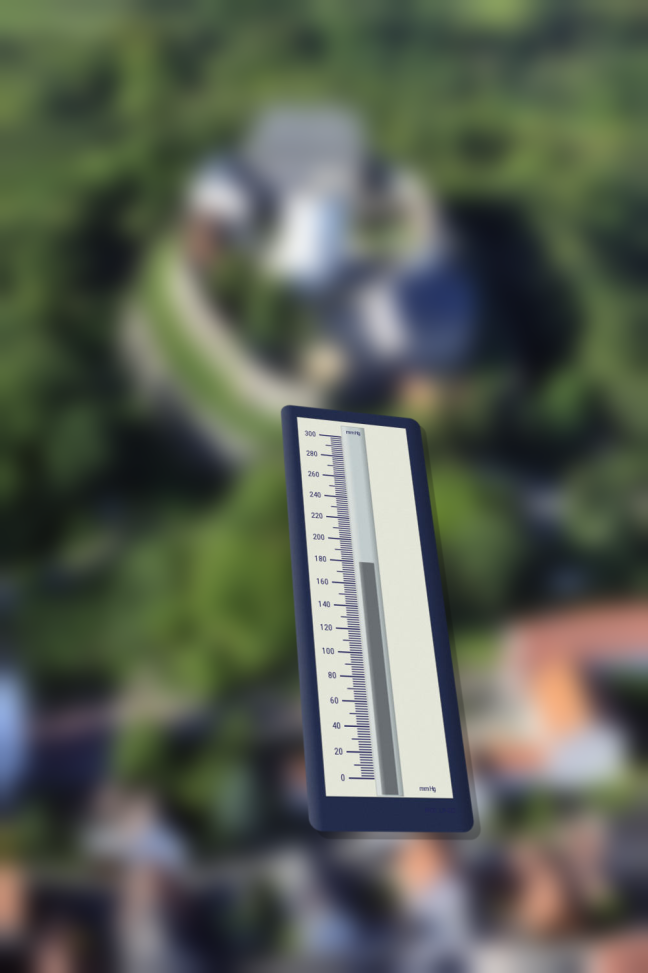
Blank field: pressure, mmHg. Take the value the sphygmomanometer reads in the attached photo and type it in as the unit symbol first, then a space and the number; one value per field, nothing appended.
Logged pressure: mmHg 180
